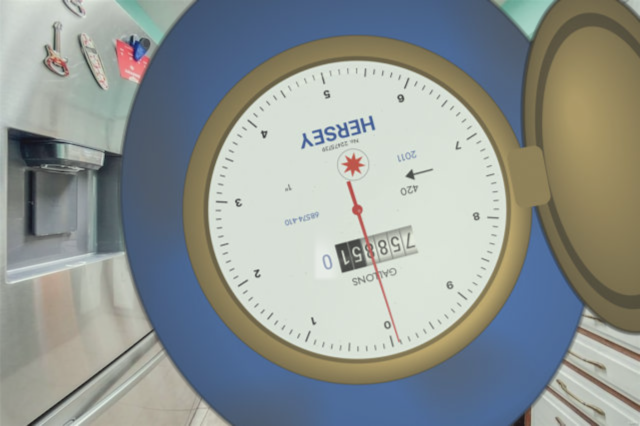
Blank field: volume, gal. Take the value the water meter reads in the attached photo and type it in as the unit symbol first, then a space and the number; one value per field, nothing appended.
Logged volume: gal 7588509.9
